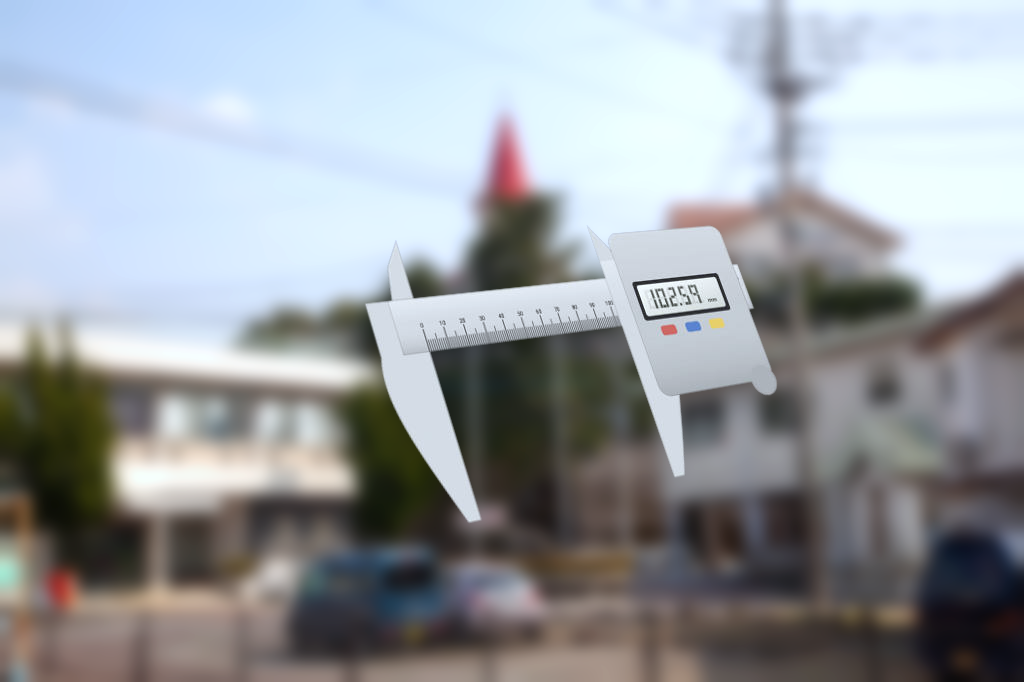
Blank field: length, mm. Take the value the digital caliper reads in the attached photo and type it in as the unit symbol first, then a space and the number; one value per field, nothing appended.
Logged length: mm 102.59
